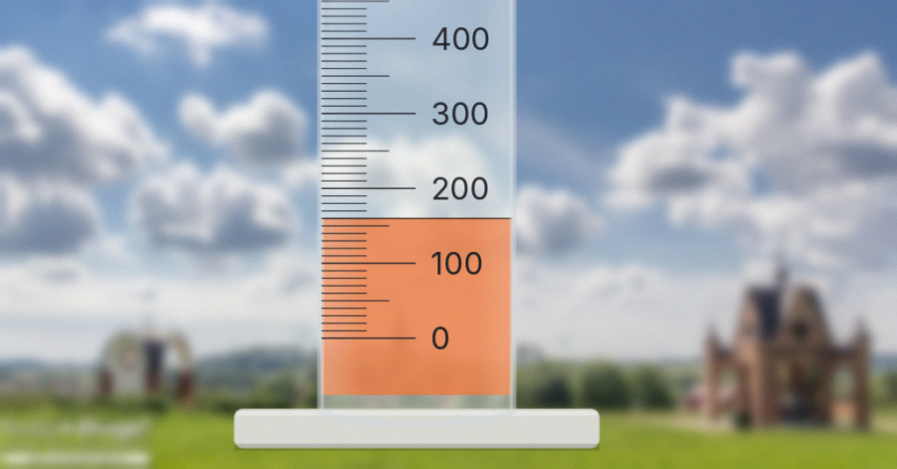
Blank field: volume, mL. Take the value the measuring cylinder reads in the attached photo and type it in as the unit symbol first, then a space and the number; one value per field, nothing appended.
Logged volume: mL 160
